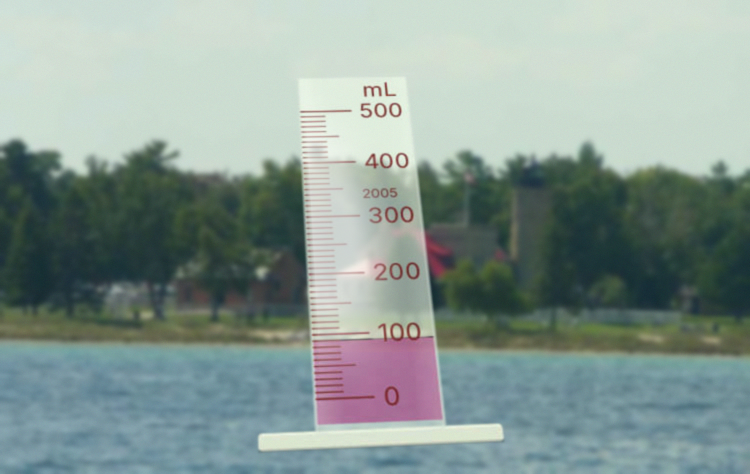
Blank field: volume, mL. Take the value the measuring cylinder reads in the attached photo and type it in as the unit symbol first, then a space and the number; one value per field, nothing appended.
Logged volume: mL 90
